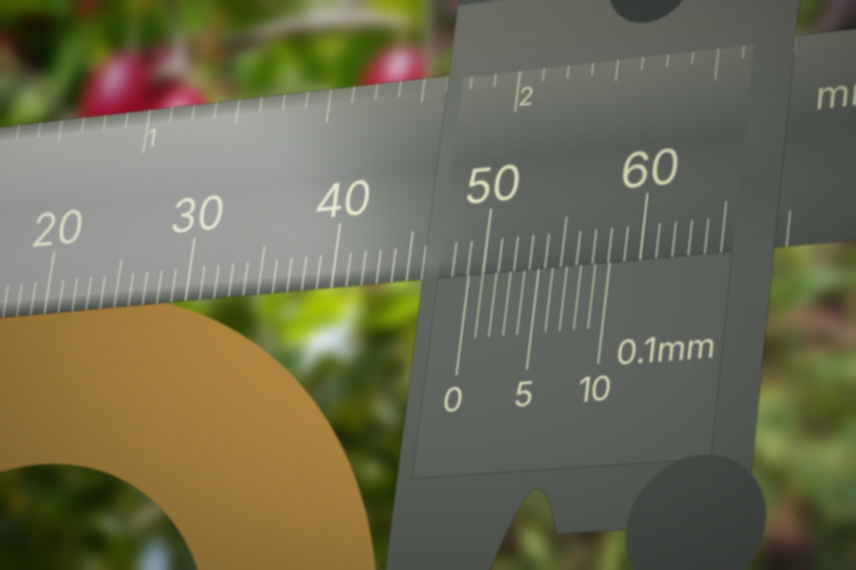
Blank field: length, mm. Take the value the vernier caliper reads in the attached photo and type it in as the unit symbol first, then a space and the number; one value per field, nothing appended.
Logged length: mm 49.1
